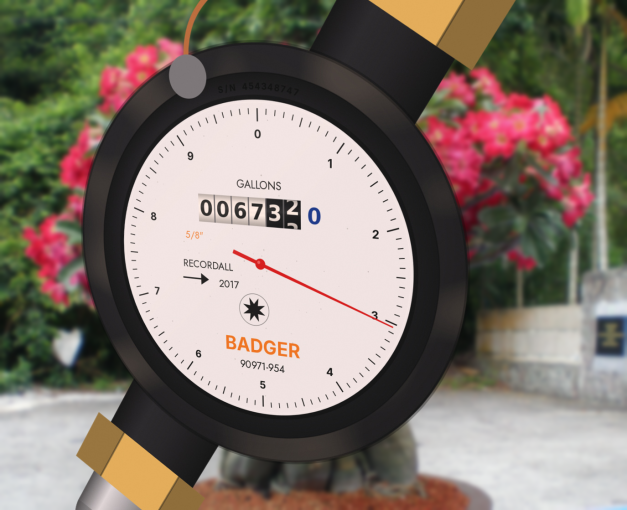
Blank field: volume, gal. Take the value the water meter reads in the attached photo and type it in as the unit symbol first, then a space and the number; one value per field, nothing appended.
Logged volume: gal 67323.0
